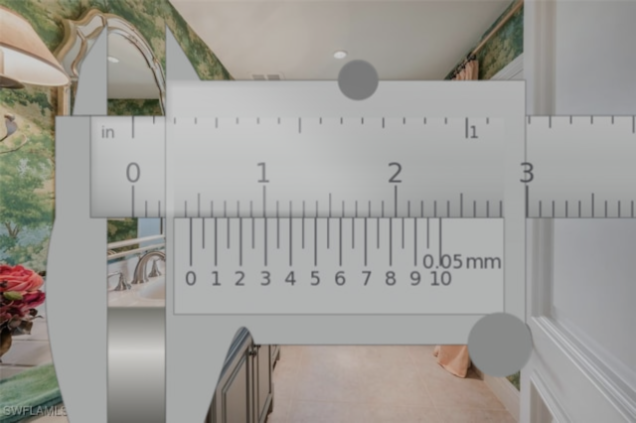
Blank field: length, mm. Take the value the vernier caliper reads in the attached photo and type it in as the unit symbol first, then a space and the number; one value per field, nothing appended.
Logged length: mm 4.4
